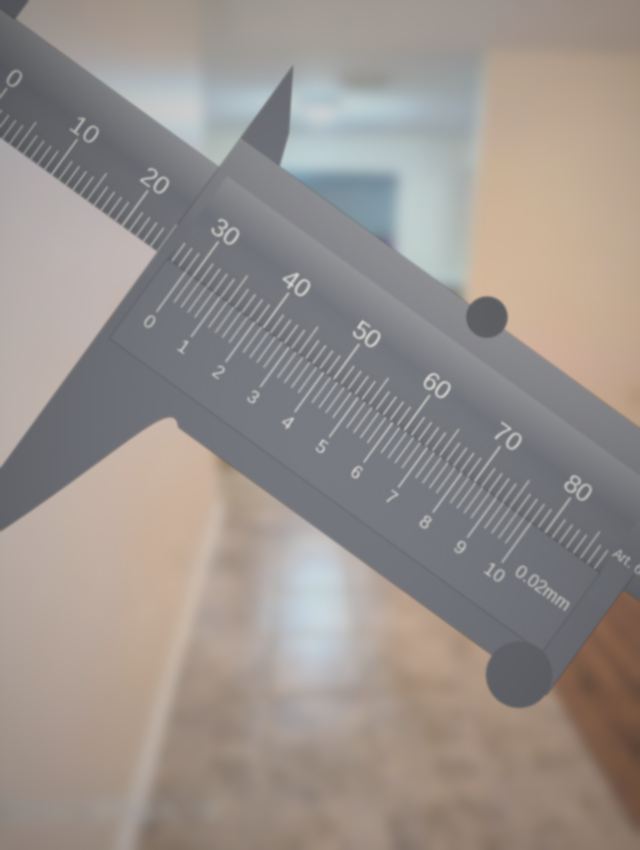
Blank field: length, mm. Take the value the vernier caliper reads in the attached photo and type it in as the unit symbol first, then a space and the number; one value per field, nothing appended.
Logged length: mm 29.0
